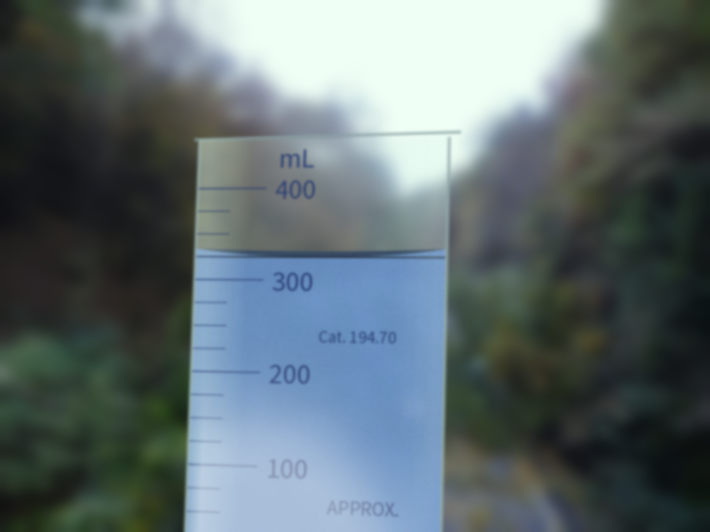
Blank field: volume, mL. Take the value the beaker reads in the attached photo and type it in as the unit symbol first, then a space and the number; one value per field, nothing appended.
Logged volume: mL 325
